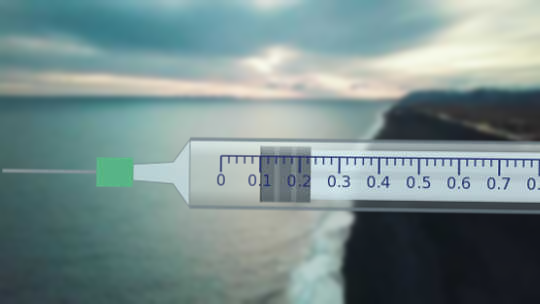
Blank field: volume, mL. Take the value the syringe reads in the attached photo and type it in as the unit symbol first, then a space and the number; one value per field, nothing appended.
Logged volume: mL 0.1
